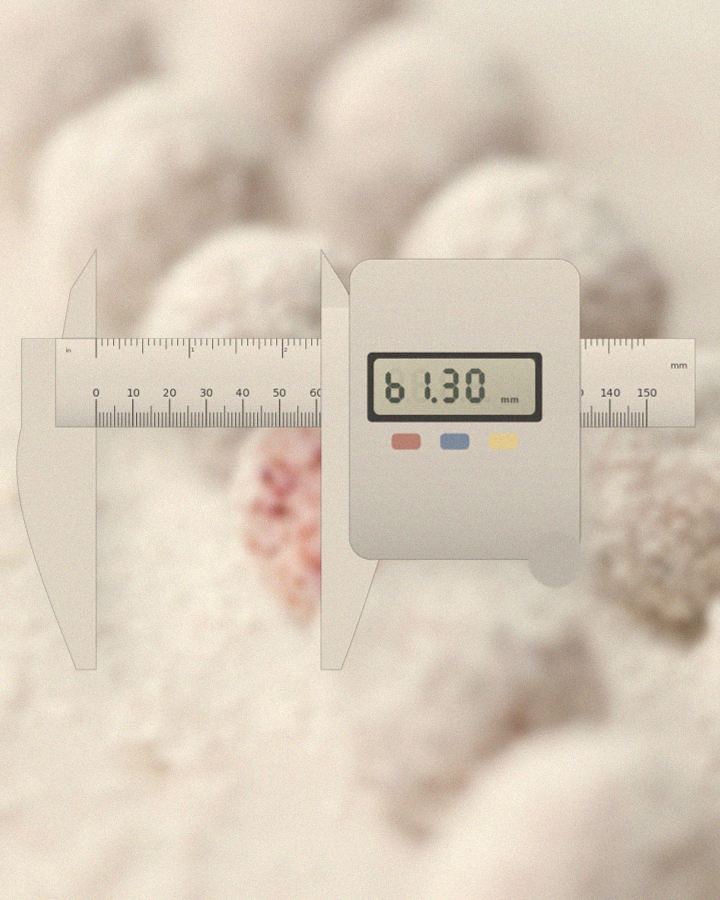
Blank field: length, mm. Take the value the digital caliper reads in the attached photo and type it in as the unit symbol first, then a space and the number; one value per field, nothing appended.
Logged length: mm 61.30
